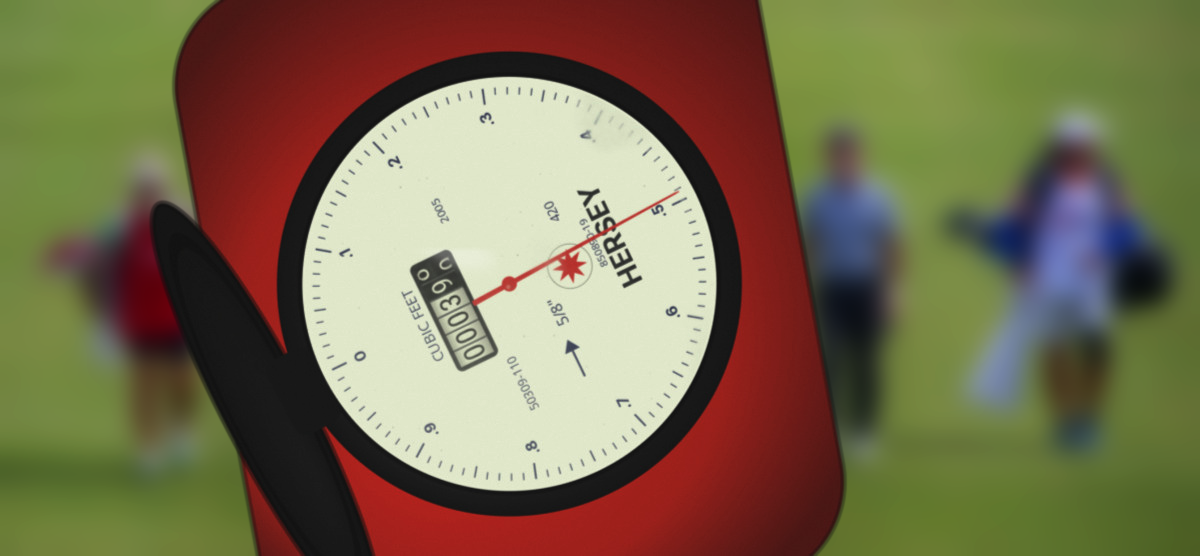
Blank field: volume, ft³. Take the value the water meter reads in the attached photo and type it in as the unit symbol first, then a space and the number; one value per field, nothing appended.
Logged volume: ft³ 398.49
